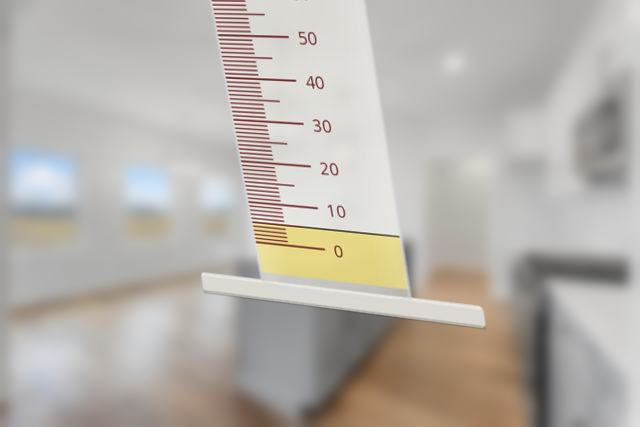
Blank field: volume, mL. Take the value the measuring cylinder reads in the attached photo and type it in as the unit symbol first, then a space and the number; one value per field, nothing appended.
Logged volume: mL 5
